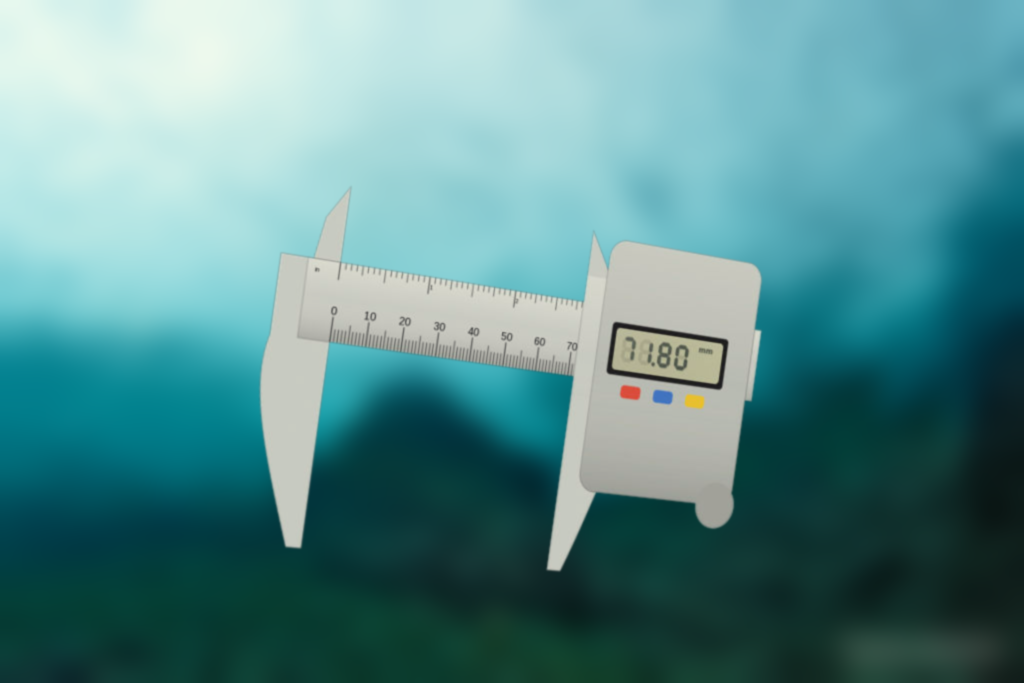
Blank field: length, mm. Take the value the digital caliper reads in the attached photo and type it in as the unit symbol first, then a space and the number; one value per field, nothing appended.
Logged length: mm 71.80
